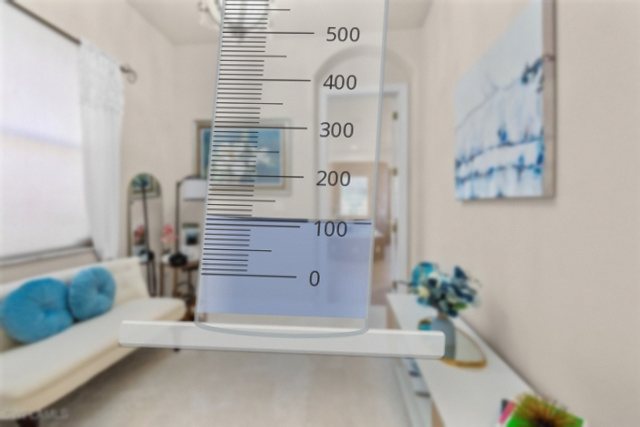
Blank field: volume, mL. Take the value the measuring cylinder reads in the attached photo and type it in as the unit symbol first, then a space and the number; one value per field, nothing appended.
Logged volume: mL 110
